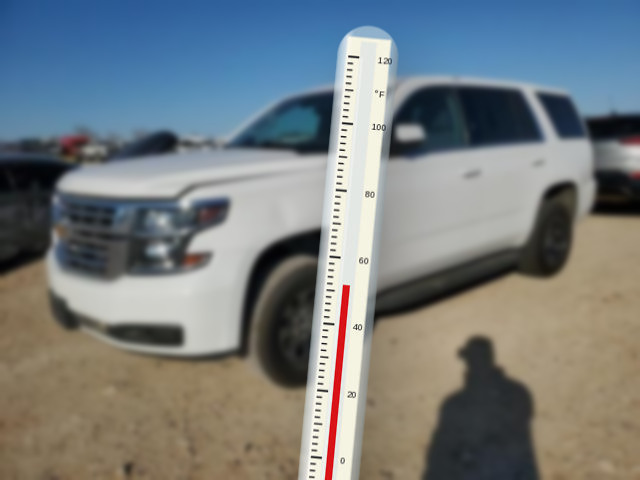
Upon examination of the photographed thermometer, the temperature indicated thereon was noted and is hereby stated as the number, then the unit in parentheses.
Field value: 52 (°F)
